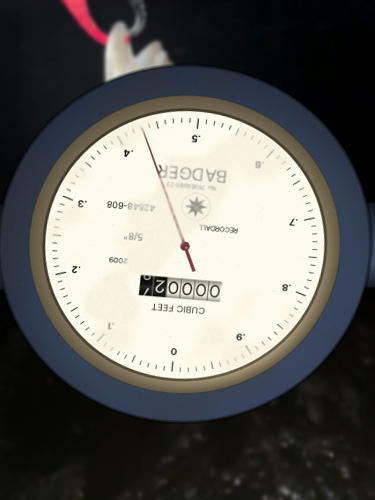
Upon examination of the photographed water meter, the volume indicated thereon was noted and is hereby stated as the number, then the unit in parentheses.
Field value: 27.43 (ft³)
